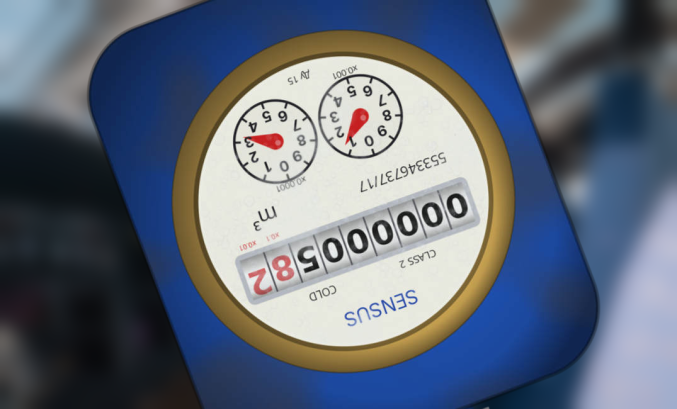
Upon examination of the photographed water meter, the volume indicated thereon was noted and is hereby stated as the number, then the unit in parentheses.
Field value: 5.8213 (m³)
